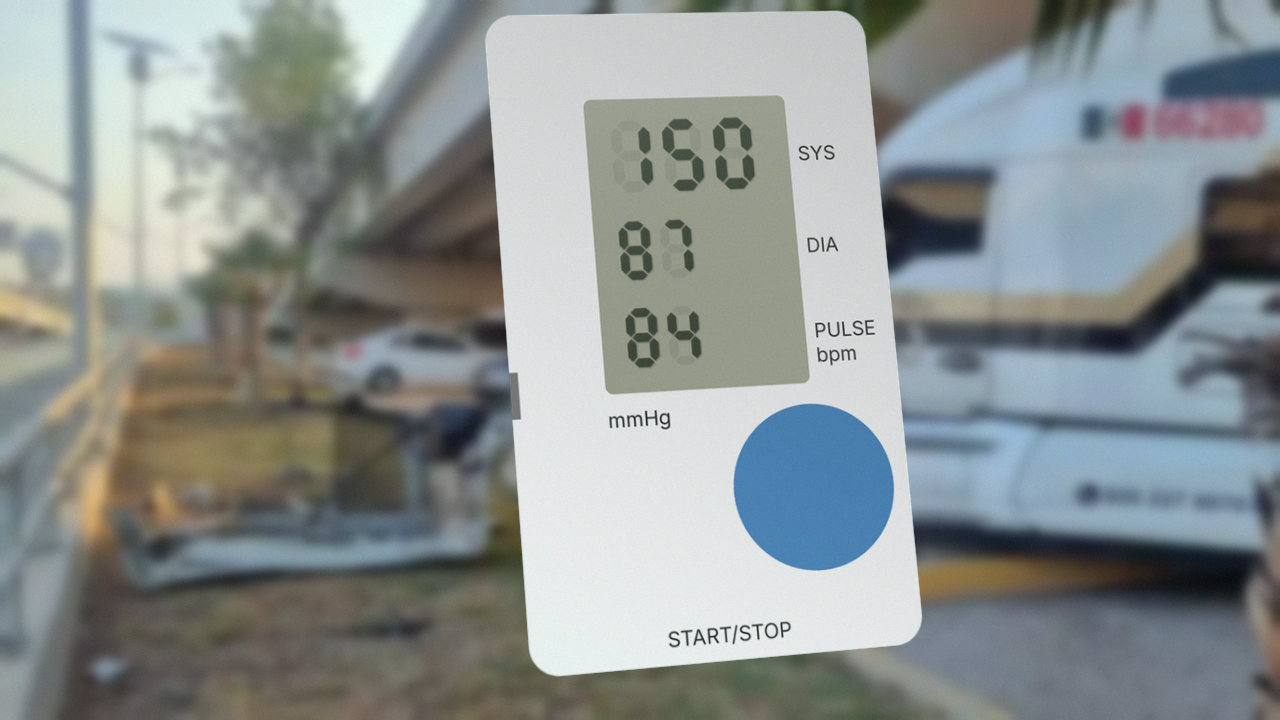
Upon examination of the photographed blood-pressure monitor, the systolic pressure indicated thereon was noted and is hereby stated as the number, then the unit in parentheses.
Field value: 150 (mmHg)
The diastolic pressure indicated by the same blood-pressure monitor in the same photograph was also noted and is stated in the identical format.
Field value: 87 (mmHg)
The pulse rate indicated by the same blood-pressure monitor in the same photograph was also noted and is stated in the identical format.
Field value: 84 (bpm)
